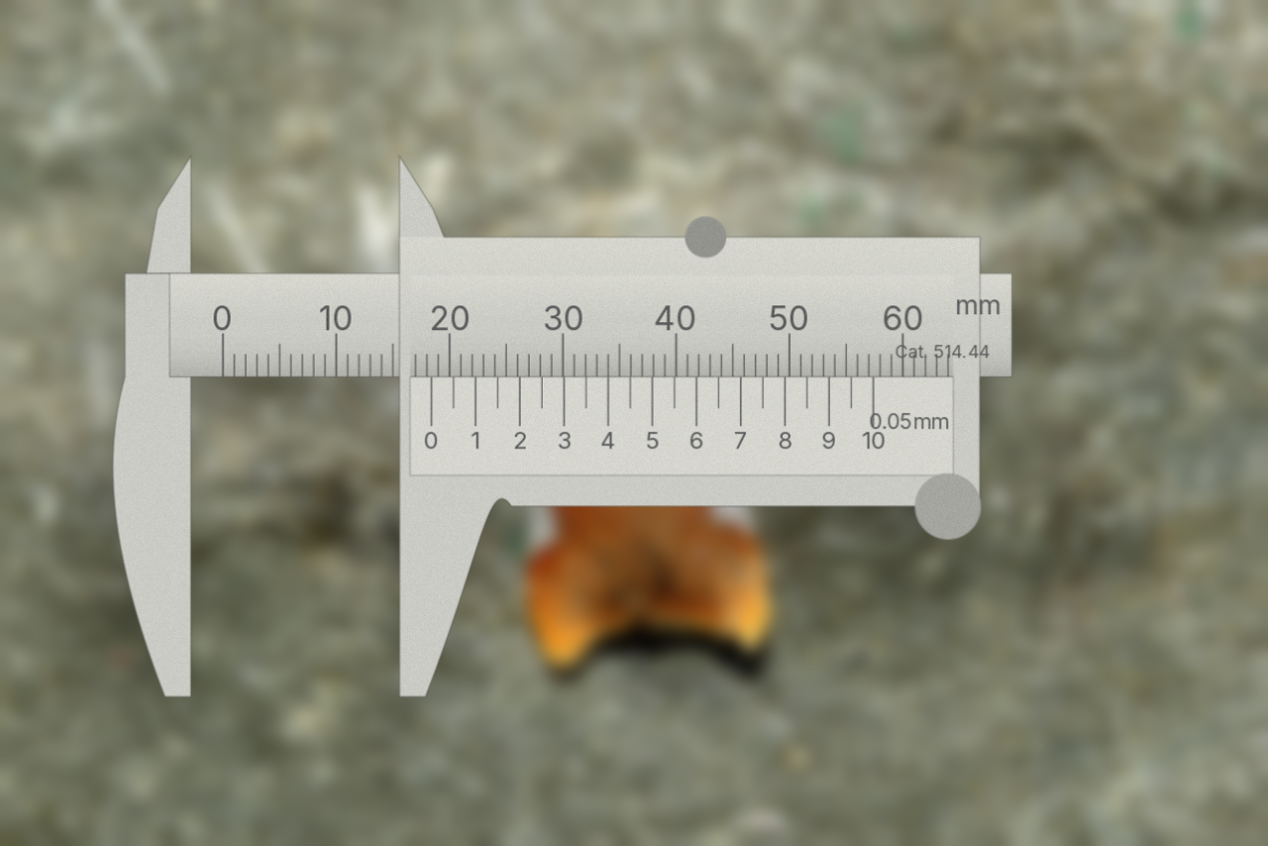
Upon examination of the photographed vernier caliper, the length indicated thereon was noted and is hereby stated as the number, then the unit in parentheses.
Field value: 18.4 (mm)
